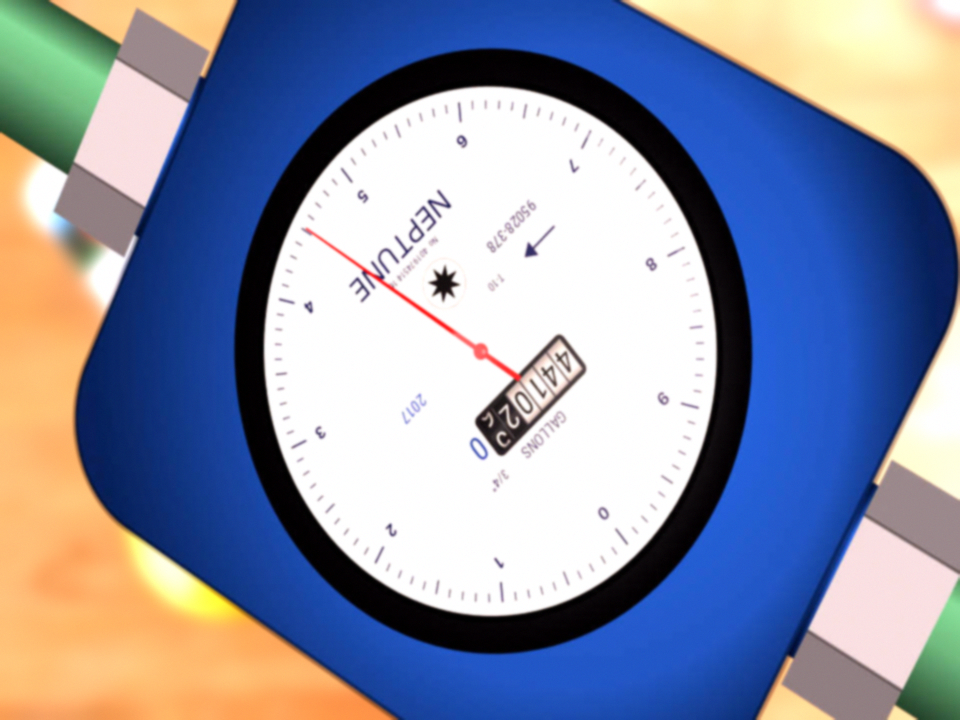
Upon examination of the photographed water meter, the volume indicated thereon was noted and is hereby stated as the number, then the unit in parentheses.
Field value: 4410254.5 (gal)
